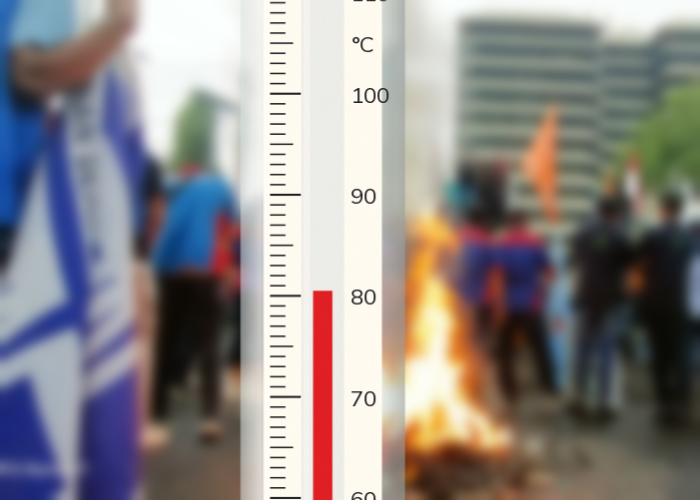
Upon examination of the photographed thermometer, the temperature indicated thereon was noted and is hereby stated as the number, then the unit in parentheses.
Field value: 80.5 (°C)
